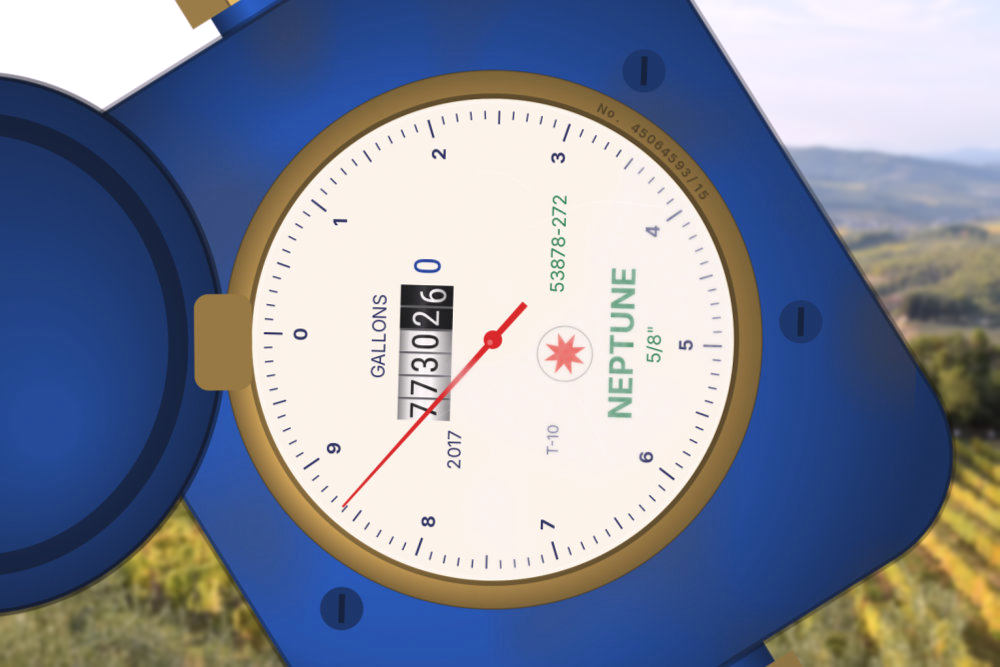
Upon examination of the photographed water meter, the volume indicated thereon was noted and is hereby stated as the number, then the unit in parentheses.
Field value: 7730258.6 (gal)
